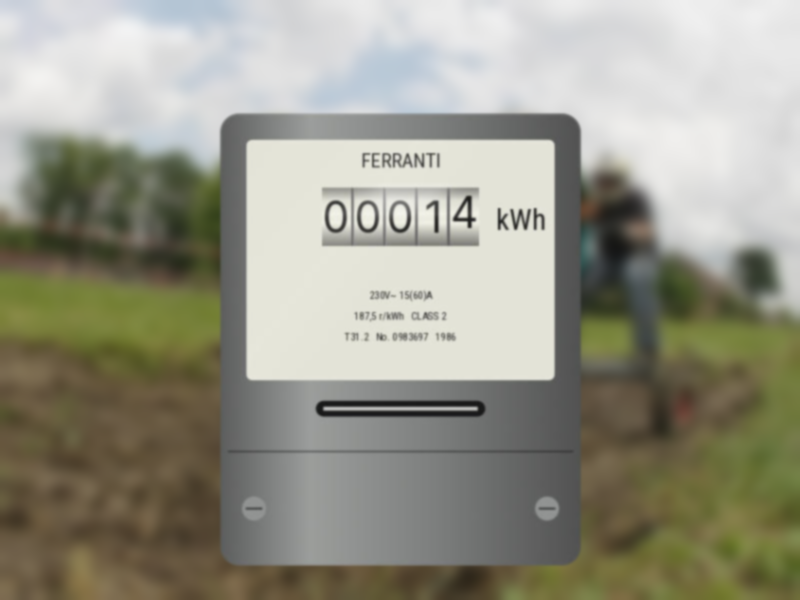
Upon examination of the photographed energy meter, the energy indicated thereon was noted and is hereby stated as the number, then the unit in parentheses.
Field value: 14 (kWh)
